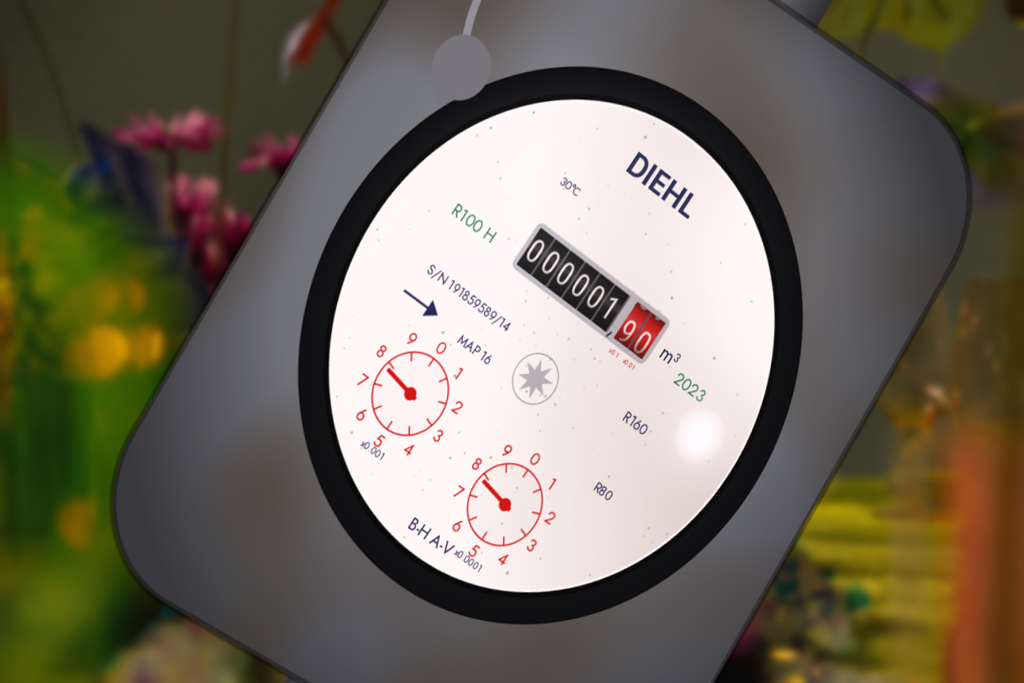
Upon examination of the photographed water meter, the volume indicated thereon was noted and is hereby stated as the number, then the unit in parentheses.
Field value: 1.8977 (m³)
